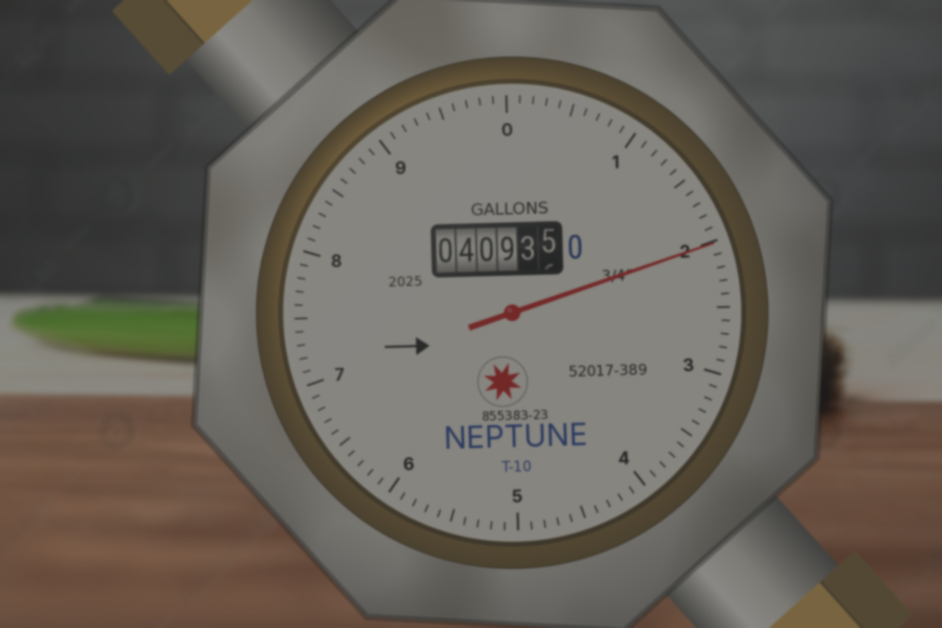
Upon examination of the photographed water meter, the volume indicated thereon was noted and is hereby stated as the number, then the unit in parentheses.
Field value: 409352.0 (gal)
